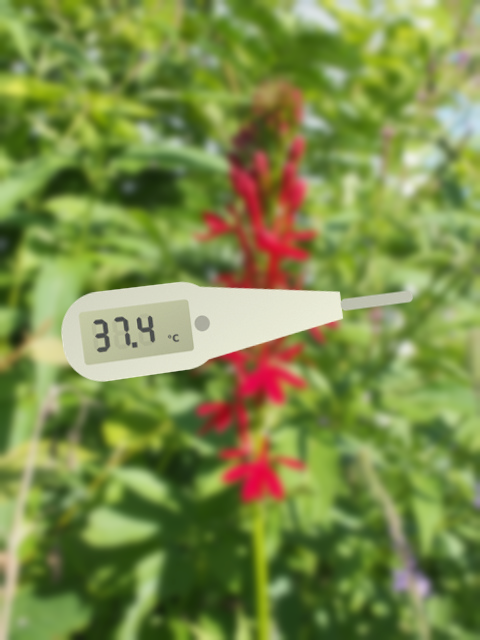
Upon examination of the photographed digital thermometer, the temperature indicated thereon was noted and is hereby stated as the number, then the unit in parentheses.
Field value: 37.4 (°C)
